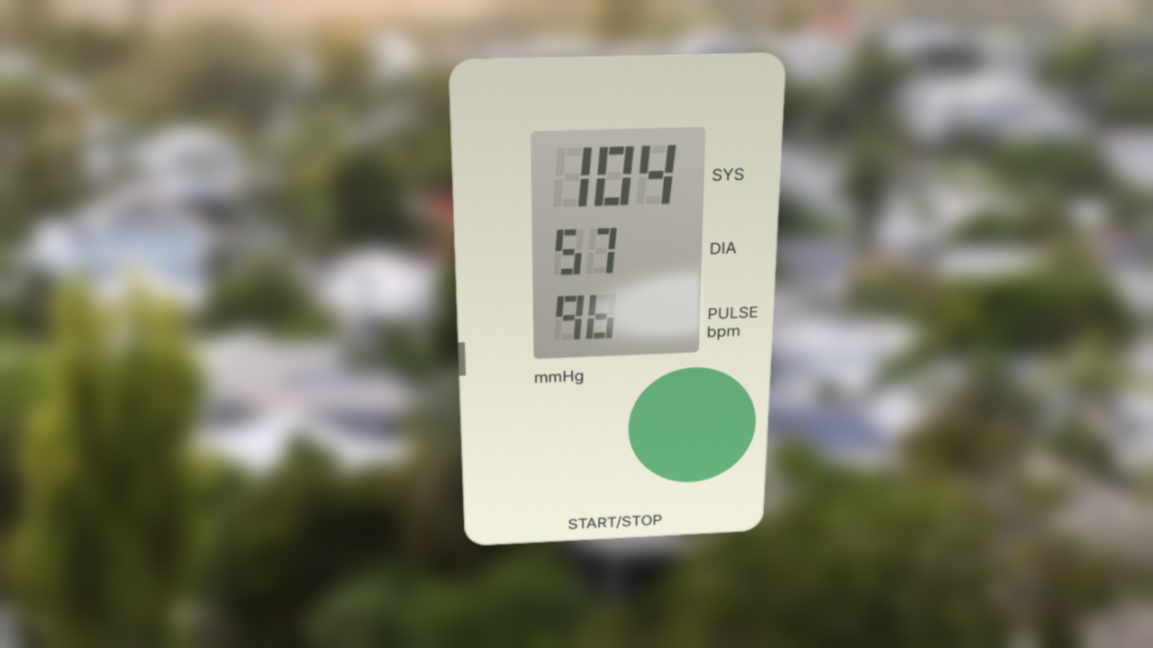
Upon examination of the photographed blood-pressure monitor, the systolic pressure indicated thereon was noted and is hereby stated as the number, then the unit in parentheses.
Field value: 104 (mmHg)
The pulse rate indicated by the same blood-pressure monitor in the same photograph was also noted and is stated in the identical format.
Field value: 96 (bpm)
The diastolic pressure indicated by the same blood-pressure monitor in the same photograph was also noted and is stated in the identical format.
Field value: 57 (mmHg)
